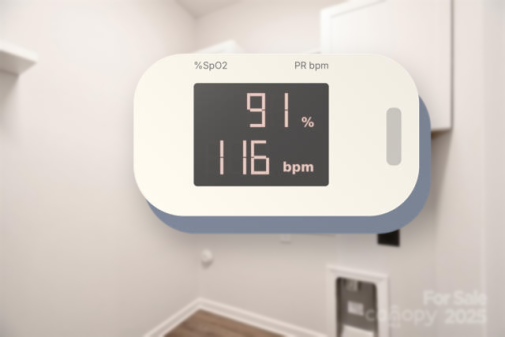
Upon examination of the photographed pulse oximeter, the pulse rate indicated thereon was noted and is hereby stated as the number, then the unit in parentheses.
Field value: 116 (bpm)
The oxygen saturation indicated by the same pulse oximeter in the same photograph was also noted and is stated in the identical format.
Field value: 91 (%)
